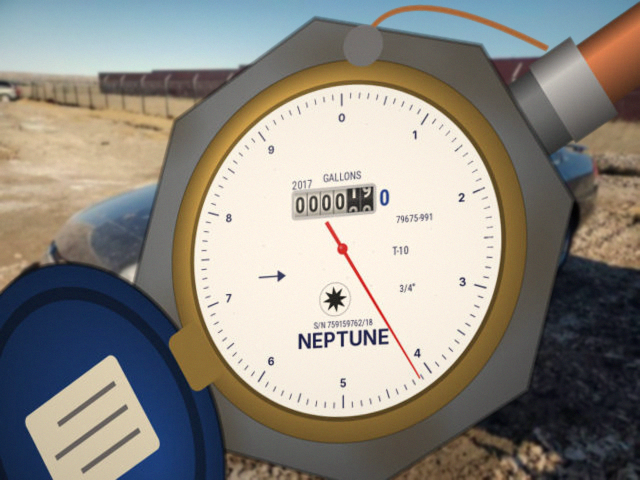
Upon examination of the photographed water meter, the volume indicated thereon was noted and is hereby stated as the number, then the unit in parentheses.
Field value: 194.1 (gal)
